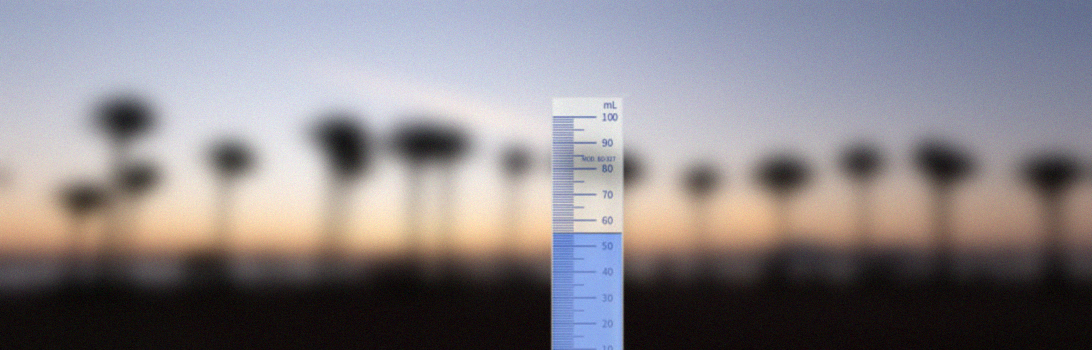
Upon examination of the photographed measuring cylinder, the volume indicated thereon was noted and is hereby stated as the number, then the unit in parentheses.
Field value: 55 (mL)
